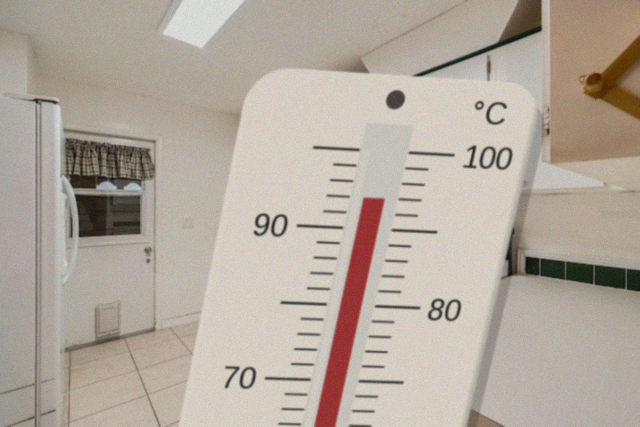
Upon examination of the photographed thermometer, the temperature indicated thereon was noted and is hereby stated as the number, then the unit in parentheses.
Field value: 94 (°C)
